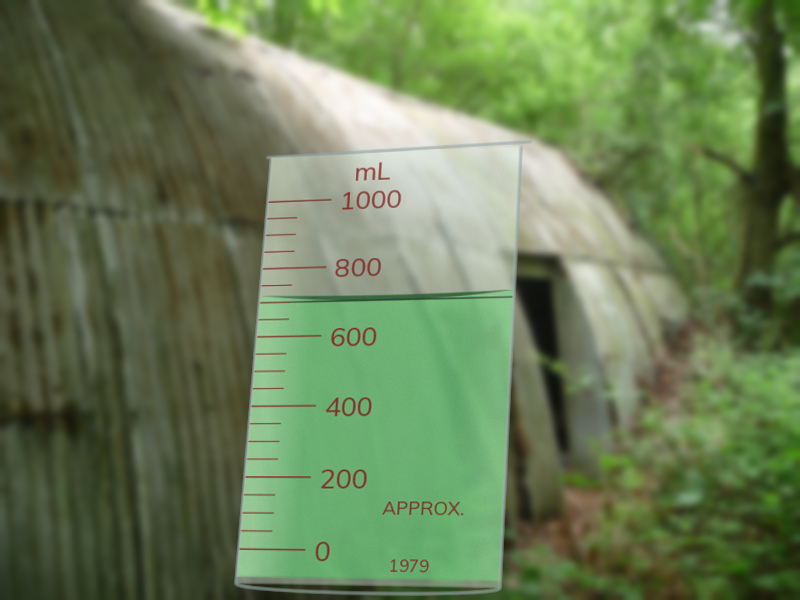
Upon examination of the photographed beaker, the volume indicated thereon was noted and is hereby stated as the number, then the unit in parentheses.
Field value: 700 (mL)
